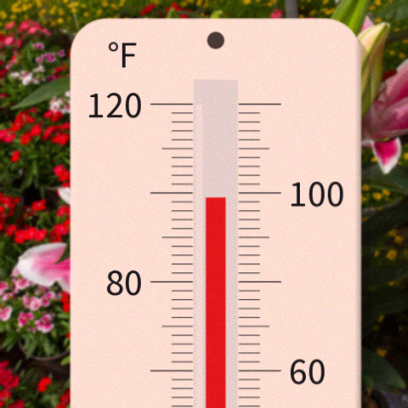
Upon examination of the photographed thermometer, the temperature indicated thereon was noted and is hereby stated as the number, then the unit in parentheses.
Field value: 99 (°F)
